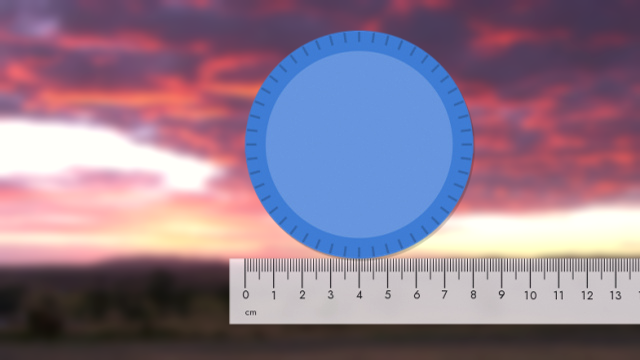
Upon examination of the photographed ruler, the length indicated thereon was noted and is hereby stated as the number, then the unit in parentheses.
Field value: 8 (cm)
